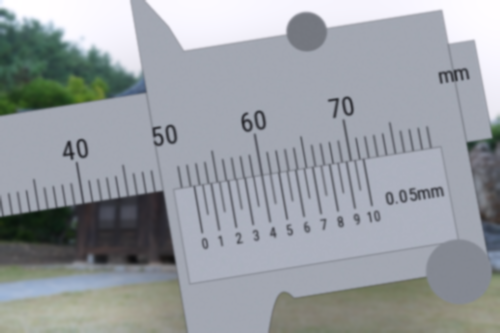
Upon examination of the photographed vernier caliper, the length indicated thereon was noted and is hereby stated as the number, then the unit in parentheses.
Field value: 52.4 (mm)
